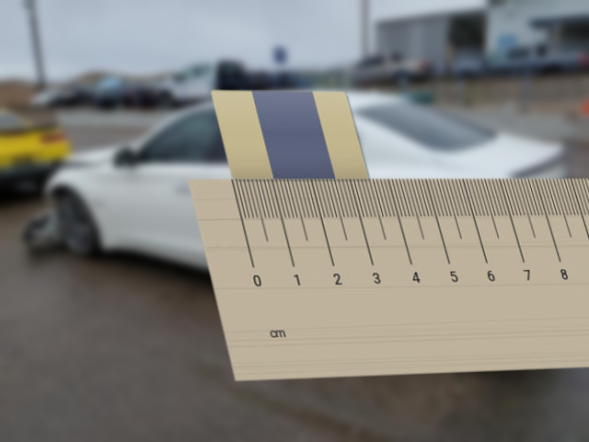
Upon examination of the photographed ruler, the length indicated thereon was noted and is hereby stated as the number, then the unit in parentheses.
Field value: 3.5 (cm)
